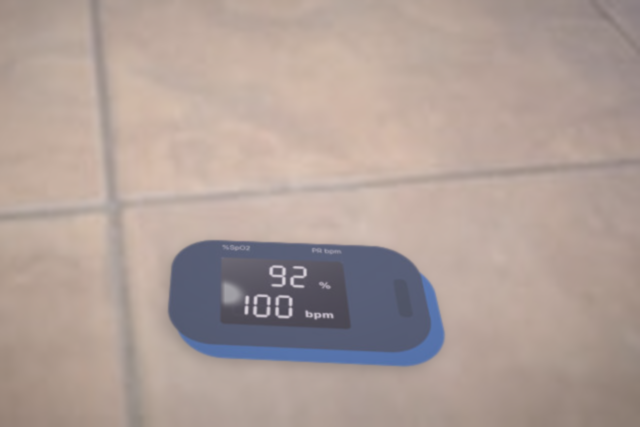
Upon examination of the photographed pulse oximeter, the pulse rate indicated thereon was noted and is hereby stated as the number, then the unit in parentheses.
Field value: 100 (bpm)
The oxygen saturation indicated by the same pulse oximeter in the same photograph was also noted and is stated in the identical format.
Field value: 92 (%)
